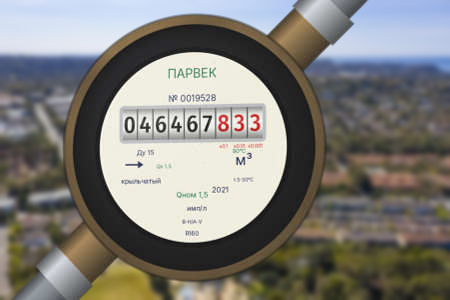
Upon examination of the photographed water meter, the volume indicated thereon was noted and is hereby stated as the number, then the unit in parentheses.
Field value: 46467.833 (m³)
